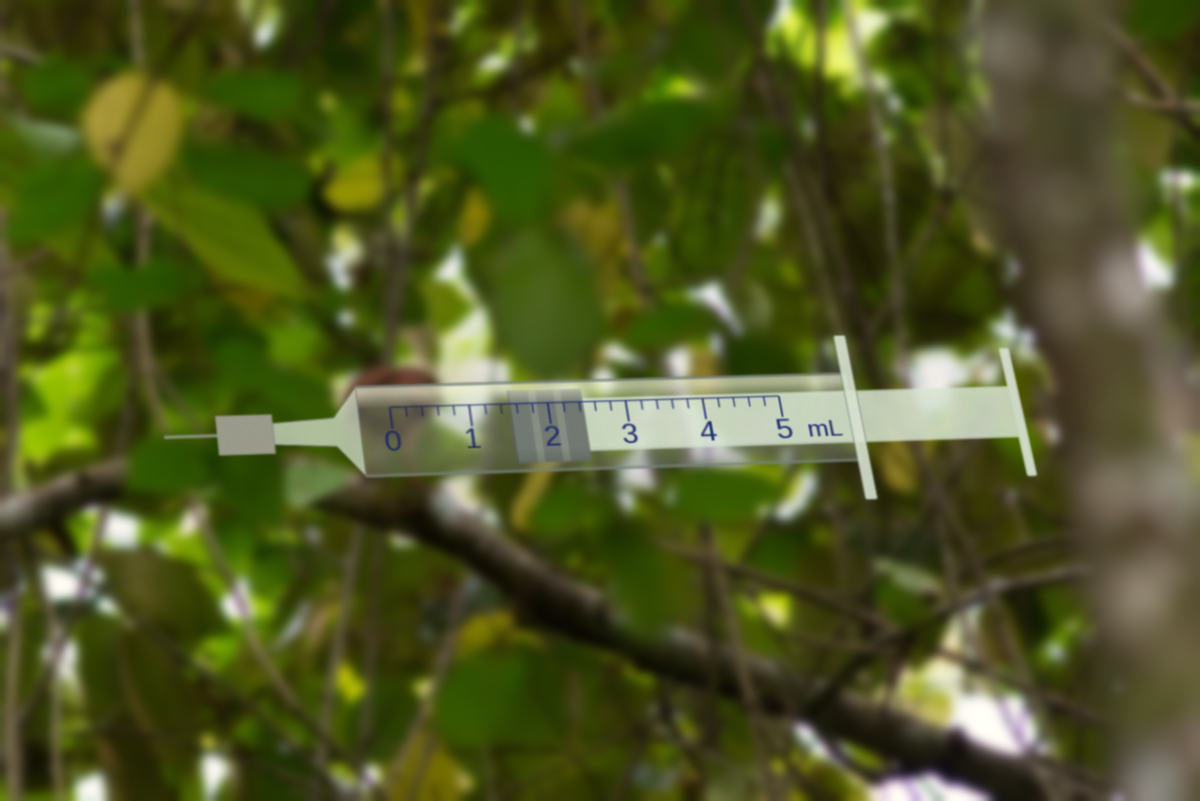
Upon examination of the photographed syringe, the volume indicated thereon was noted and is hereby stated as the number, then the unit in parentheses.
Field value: 1.5 (mL)
